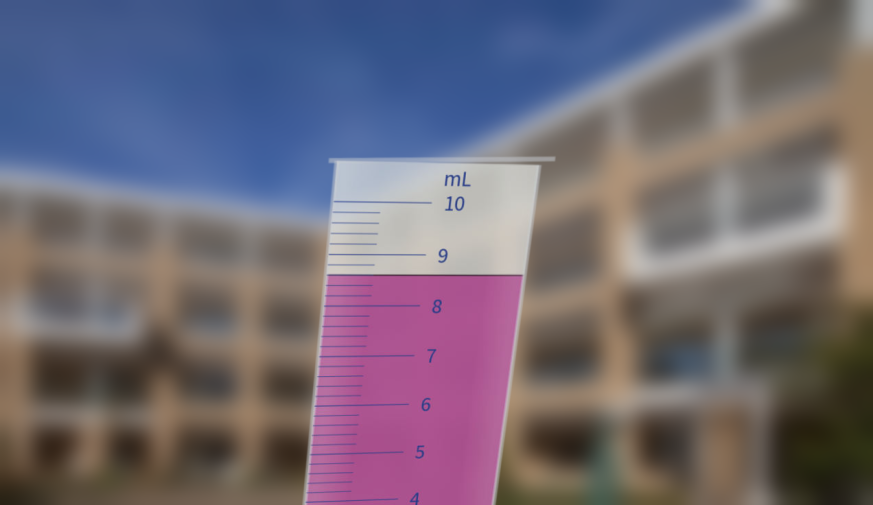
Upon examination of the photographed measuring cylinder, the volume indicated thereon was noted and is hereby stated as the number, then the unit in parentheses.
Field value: 8.6 (mL)
